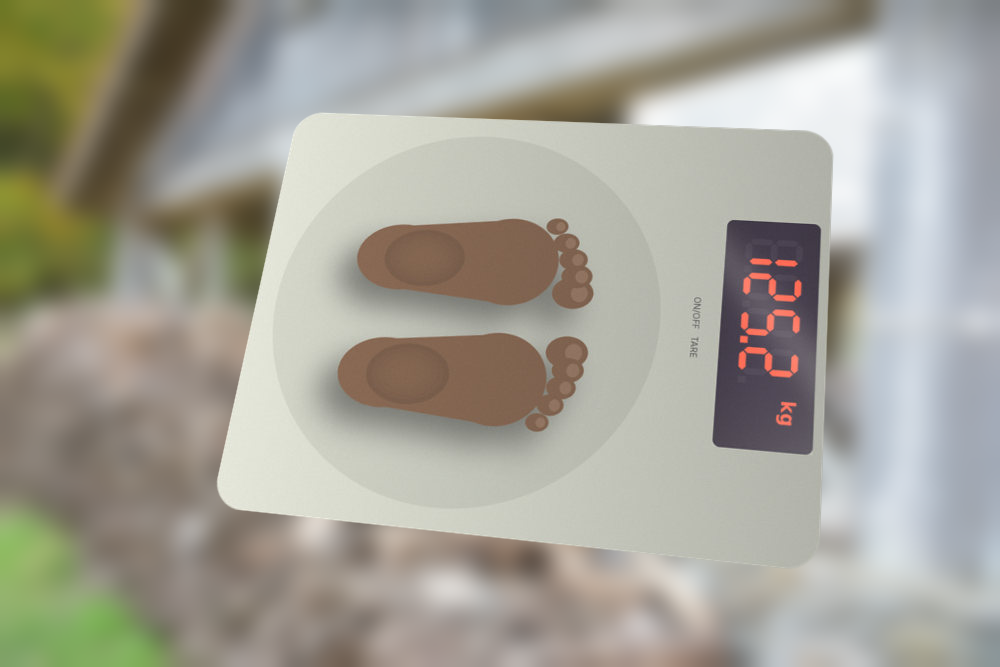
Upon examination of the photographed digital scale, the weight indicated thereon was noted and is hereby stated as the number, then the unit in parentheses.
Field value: 125.2 (kg)
